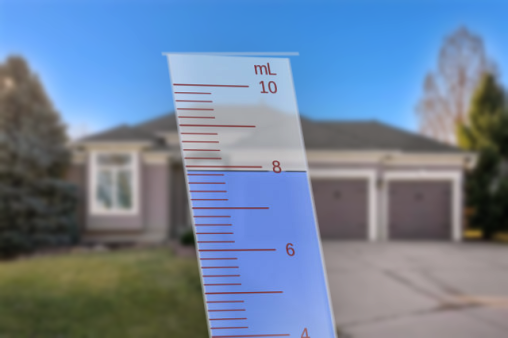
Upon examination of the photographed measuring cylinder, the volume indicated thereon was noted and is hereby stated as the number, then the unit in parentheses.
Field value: 7.9 (mL)
